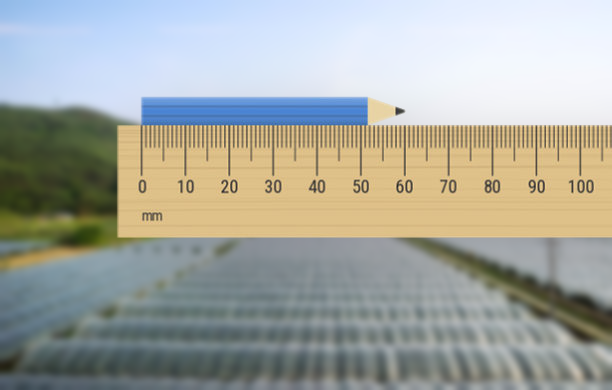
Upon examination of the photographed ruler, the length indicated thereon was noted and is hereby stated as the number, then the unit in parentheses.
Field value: 60 (mm)
